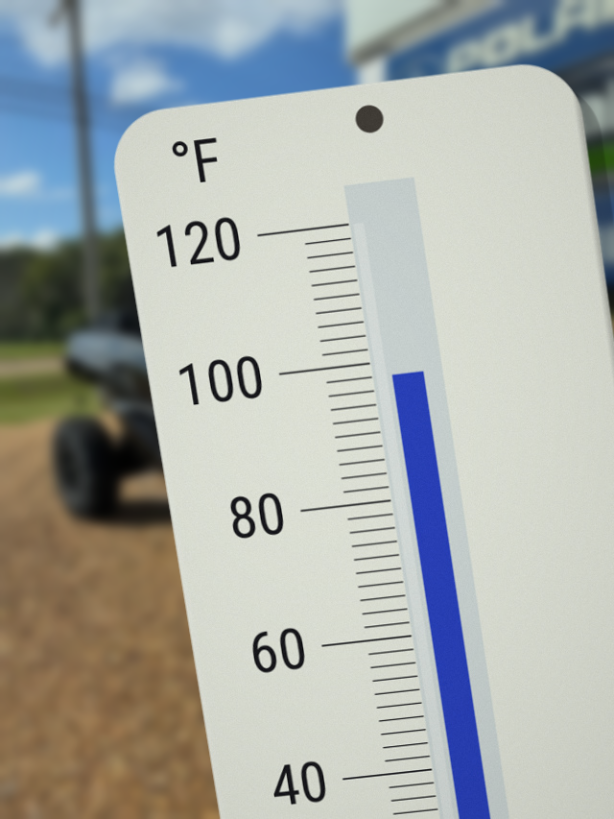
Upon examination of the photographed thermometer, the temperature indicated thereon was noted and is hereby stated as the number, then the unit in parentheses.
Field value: 98 (°F)
